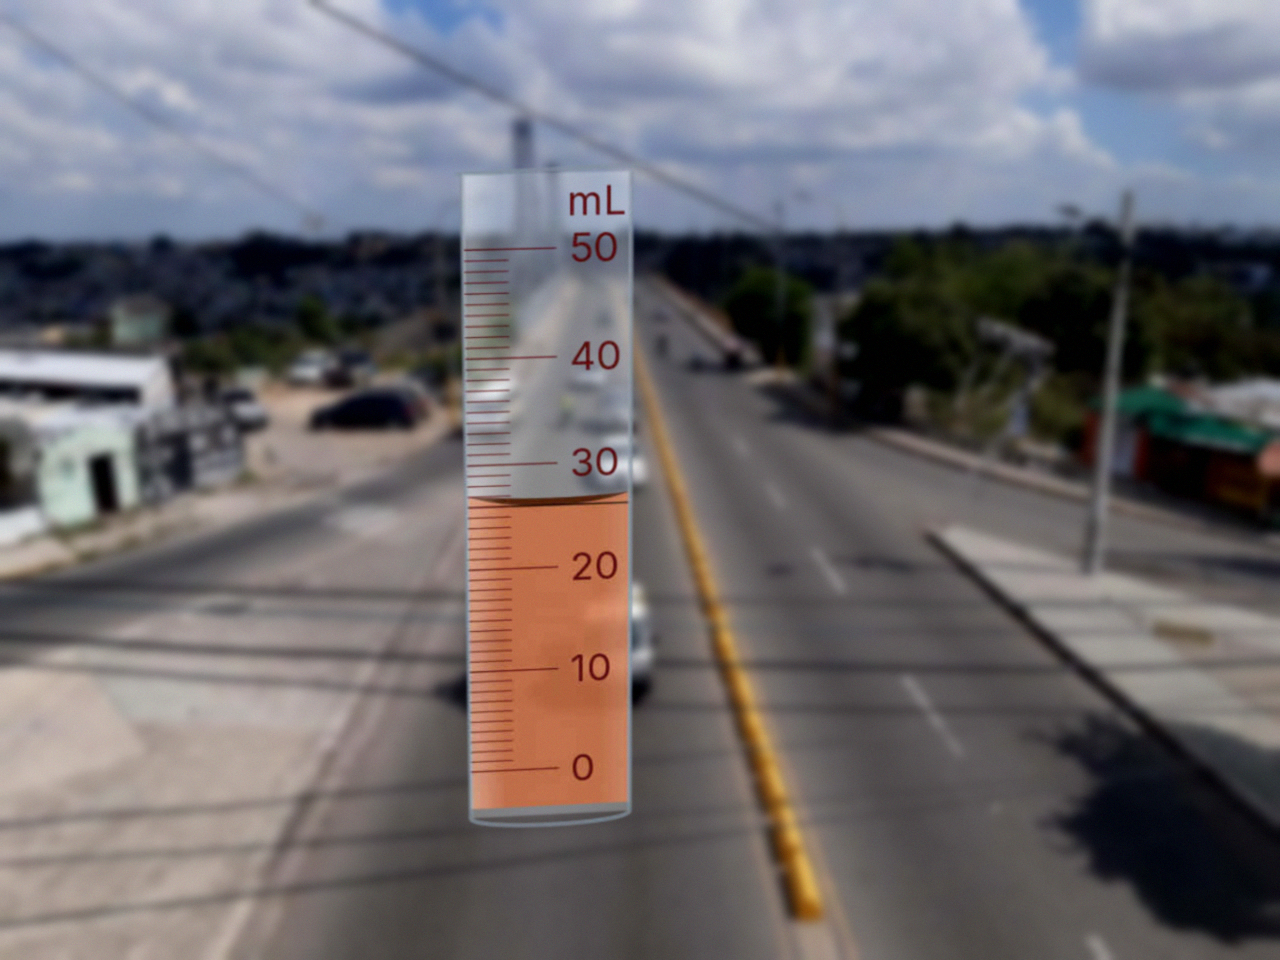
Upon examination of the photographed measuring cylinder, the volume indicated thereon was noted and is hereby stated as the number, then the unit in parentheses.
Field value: 26 (mL)
